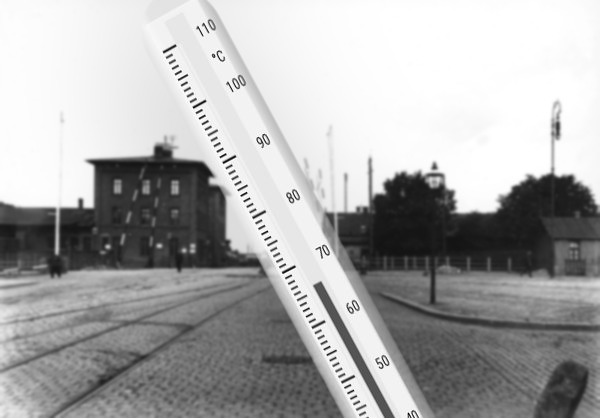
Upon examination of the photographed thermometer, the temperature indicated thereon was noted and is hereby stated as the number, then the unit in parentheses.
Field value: 66 (°C)
